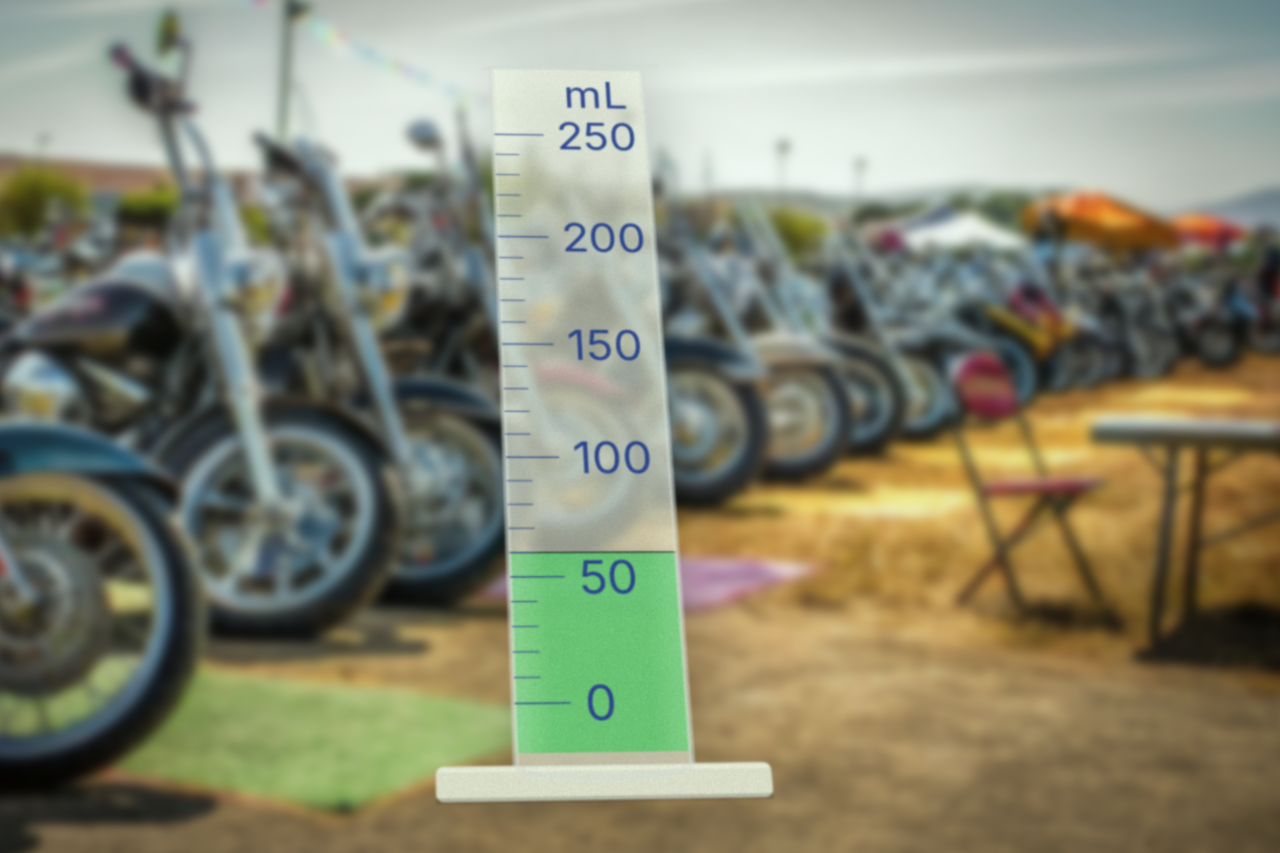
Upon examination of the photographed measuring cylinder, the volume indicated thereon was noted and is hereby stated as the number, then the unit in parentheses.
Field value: 60 (mL)
